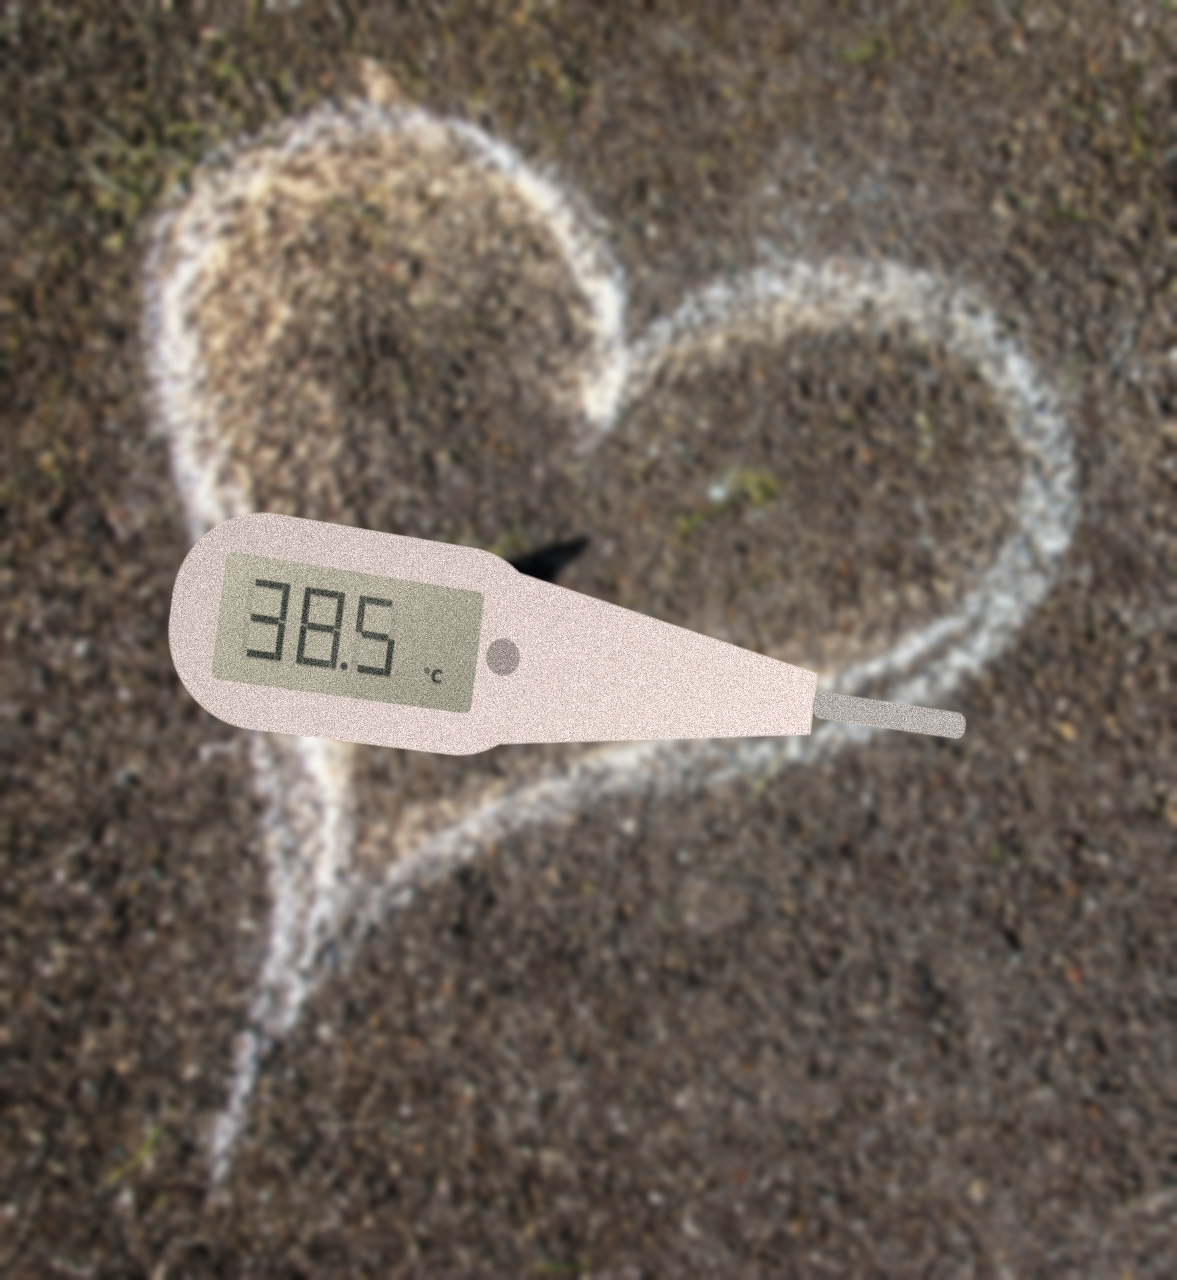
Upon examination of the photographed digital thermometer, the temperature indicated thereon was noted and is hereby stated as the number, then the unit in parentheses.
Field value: 38.5 (°C)
